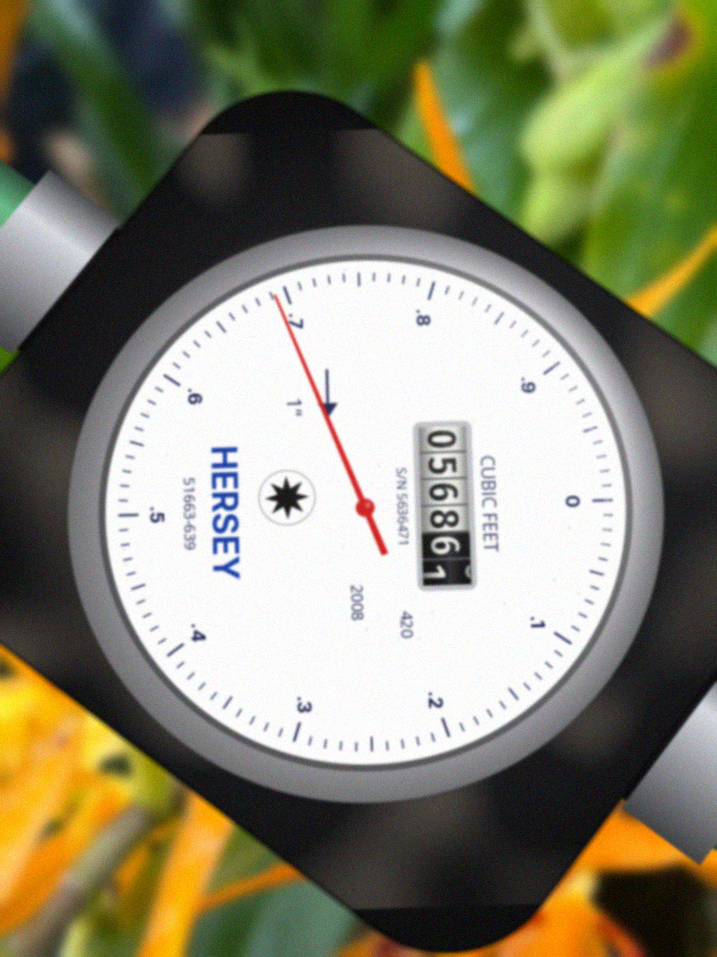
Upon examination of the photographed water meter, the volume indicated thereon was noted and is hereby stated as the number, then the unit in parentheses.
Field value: 56860.69 (ft³)
